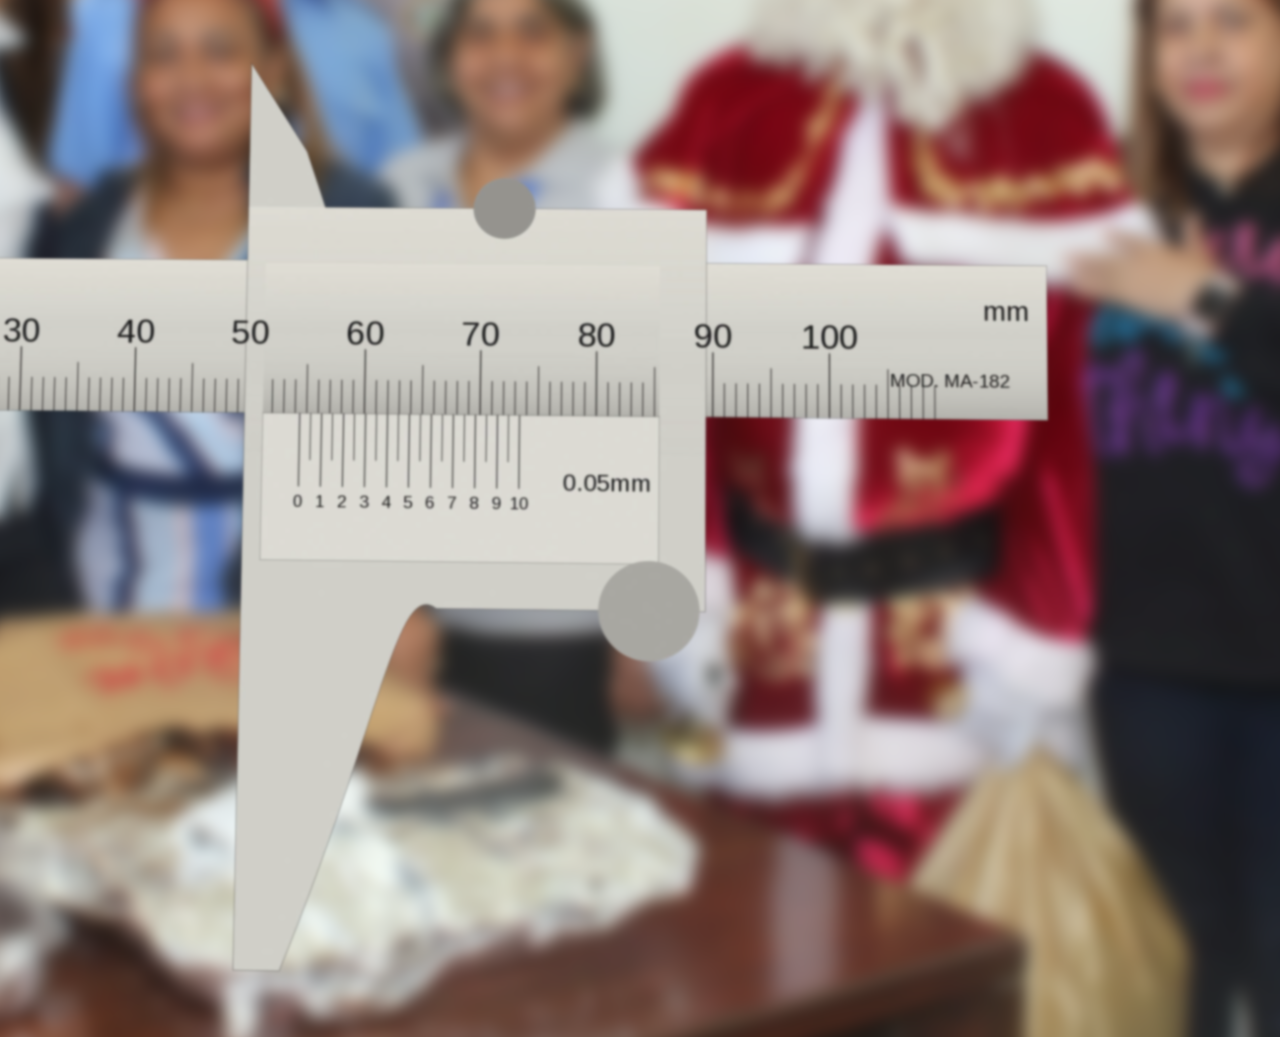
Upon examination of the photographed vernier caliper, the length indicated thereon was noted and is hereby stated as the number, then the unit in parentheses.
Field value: 54.4 (mm)
